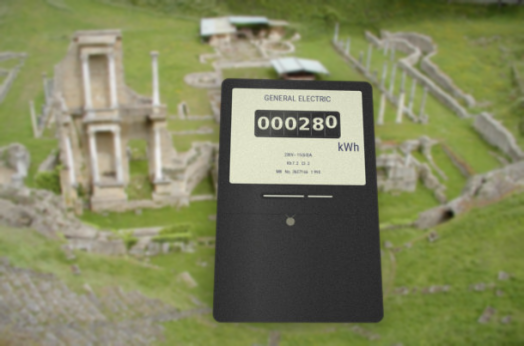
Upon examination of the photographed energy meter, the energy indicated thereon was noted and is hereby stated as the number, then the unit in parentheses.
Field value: 280 (kWh)
